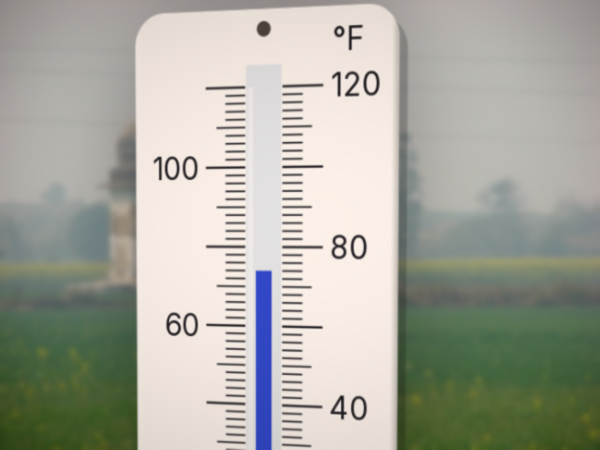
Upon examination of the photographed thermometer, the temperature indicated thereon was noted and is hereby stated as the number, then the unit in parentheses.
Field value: 74 (°F)
